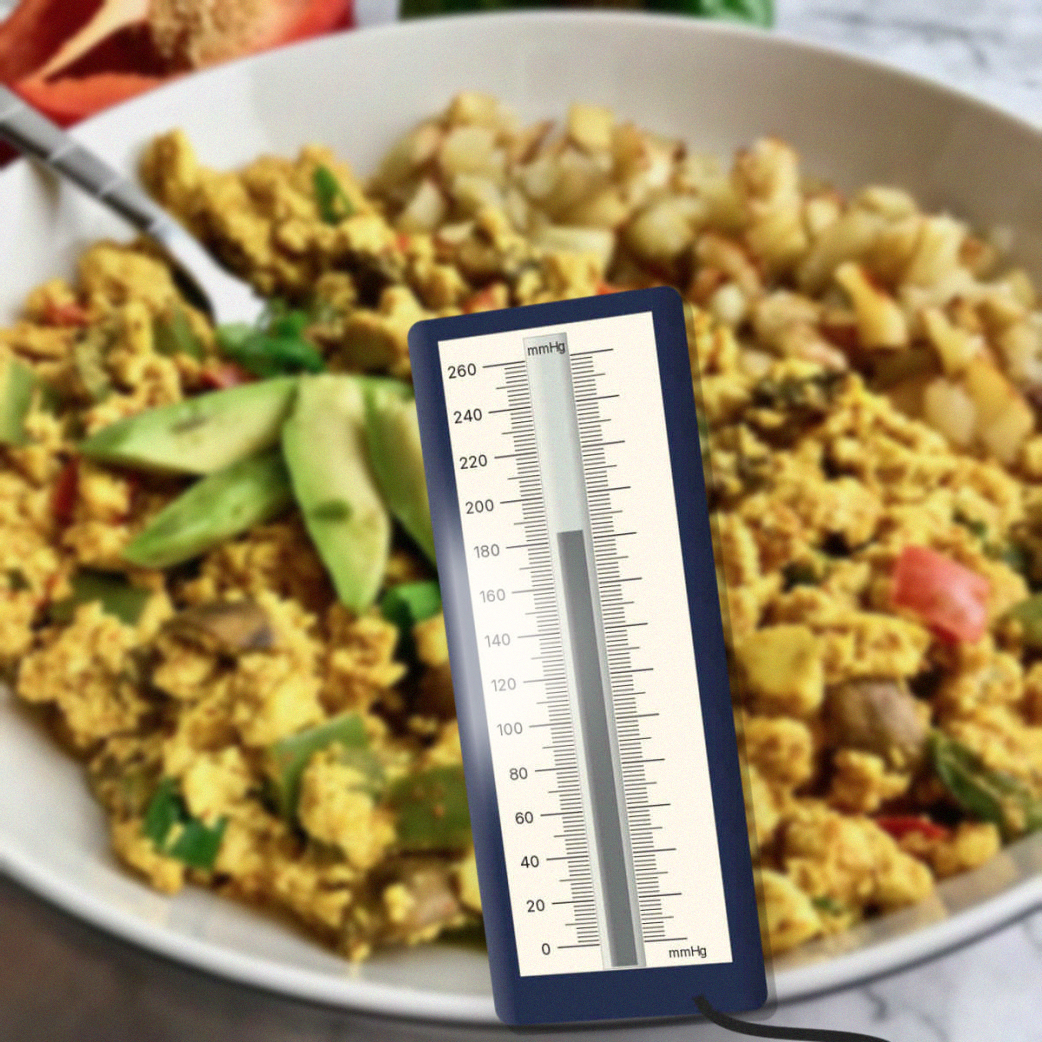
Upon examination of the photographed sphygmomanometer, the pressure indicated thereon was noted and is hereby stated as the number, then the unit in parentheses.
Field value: 184 (mmHg)
